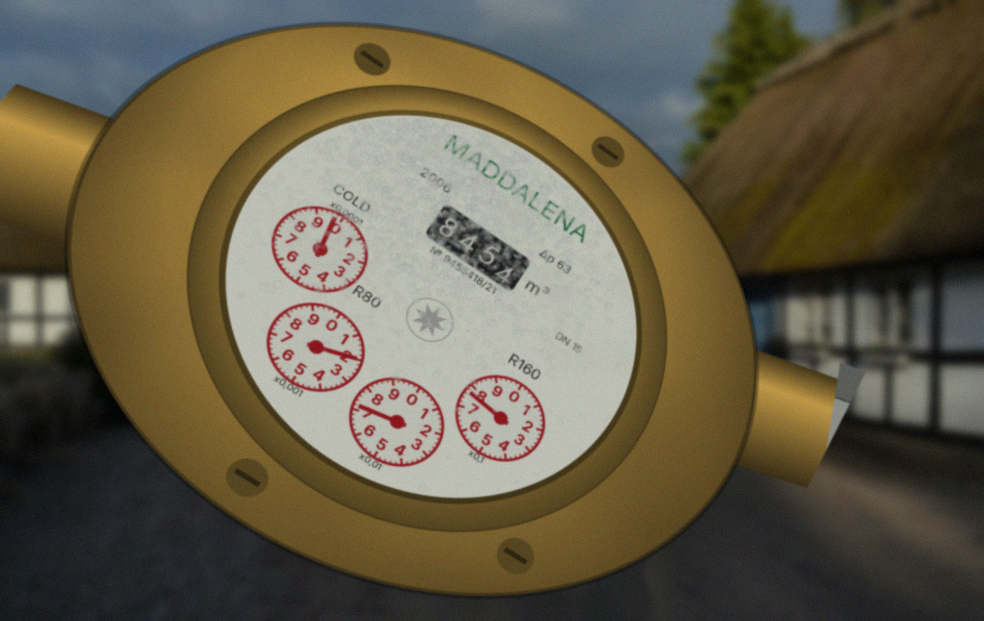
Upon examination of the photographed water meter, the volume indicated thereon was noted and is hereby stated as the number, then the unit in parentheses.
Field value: 8453.7719 (m³)
